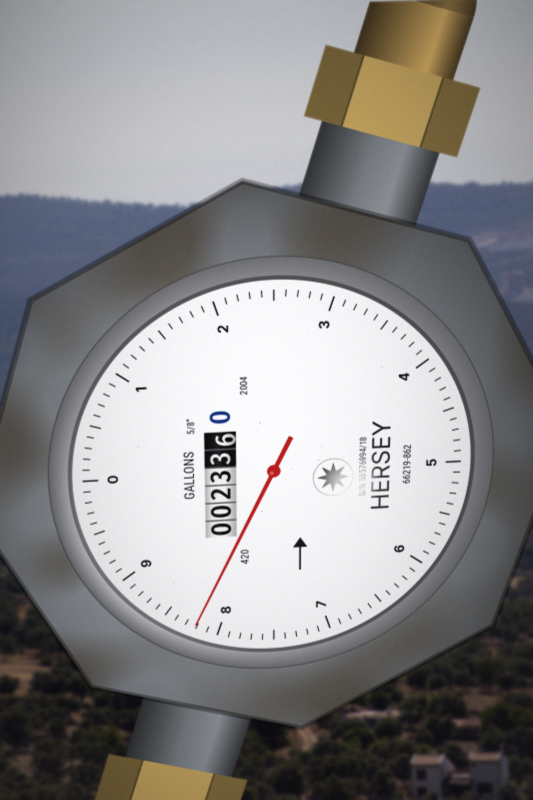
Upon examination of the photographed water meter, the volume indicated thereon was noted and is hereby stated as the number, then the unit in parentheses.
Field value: 23358.2 (gal)
